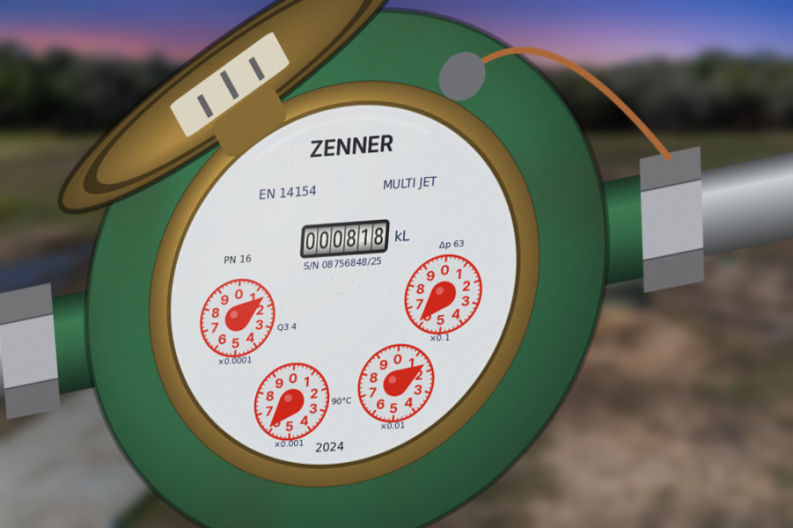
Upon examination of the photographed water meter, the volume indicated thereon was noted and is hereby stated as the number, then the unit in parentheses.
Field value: 818.6161 (kL)
